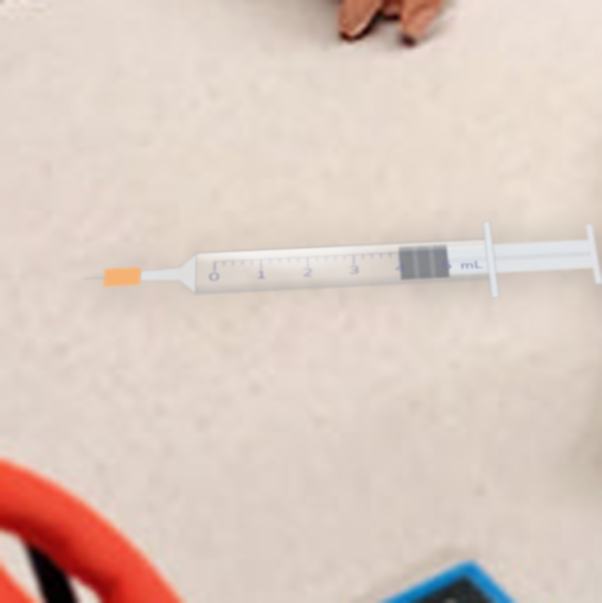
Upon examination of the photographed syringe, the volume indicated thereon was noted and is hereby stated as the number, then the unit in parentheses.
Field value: 4 (mL)
